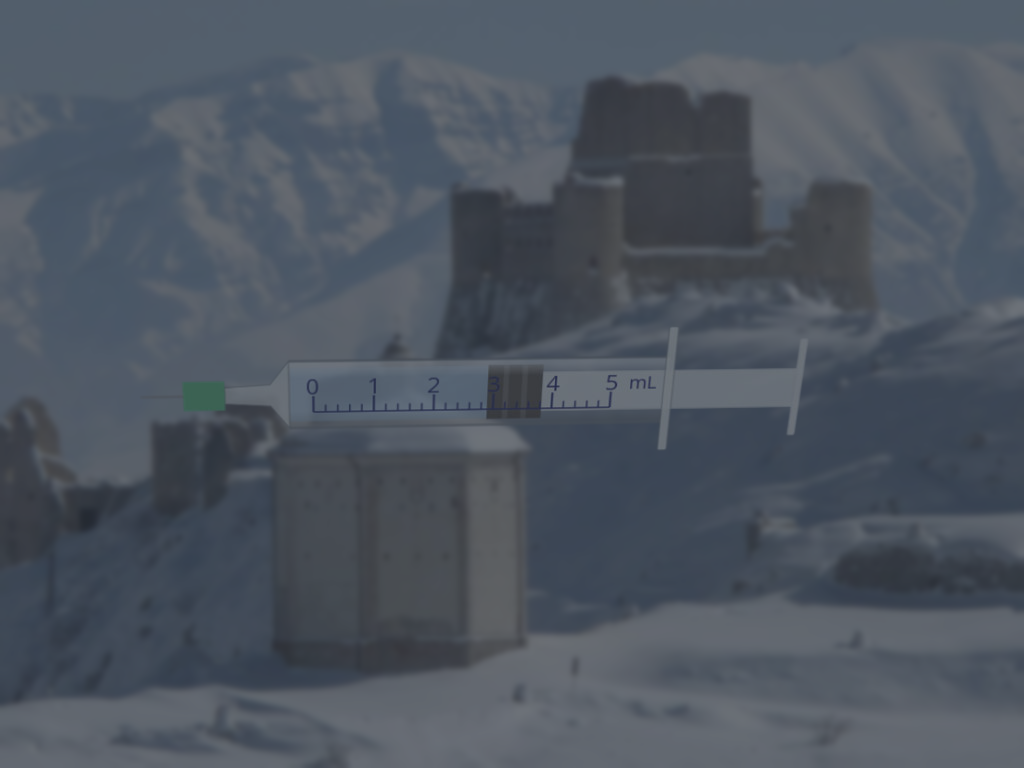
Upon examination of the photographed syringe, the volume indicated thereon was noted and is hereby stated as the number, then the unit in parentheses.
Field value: 2.9 (mL)
